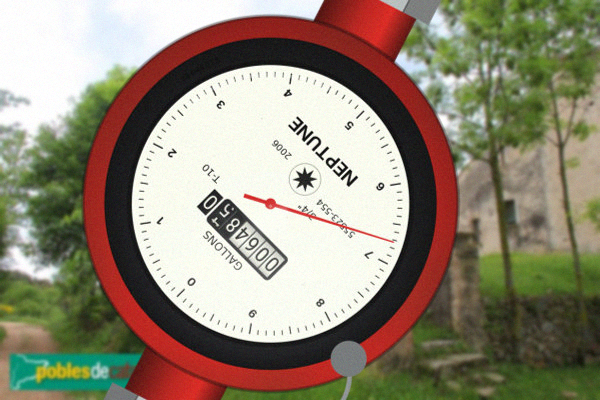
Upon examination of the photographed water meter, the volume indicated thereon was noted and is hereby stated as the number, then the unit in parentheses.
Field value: 64846.7 (gal)
